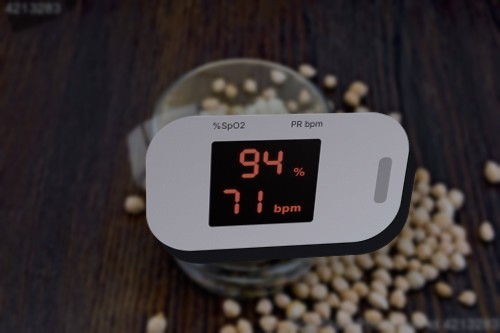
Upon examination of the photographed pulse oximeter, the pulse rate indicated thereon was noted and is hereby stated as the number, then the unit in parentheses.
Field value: 71 (bpm)
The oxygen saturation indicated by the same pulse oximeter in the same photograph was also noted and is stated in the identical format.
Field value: 94 (%)
